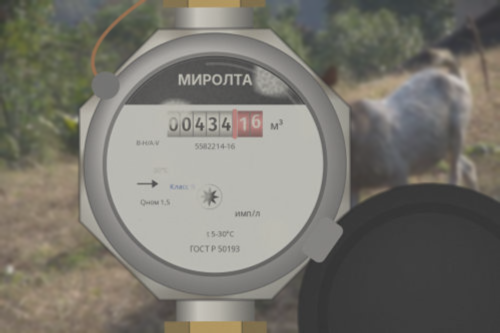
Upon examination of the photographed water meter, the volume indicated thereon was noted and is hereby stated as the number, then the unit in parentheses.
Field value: 434.16 (m³)
